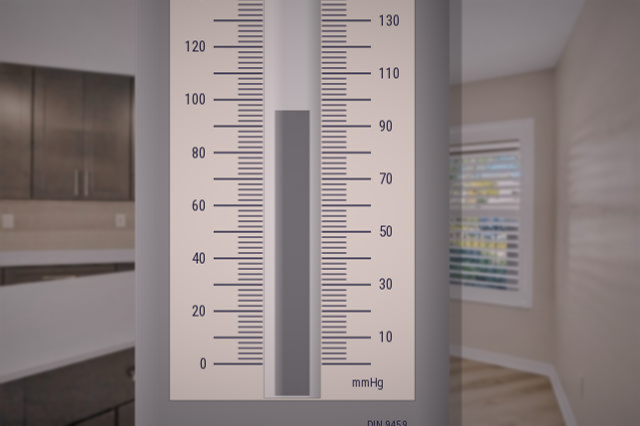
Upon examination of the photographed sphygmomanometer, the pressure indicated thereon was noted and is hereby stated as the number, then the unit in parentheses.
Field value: 96 (mmHg)
